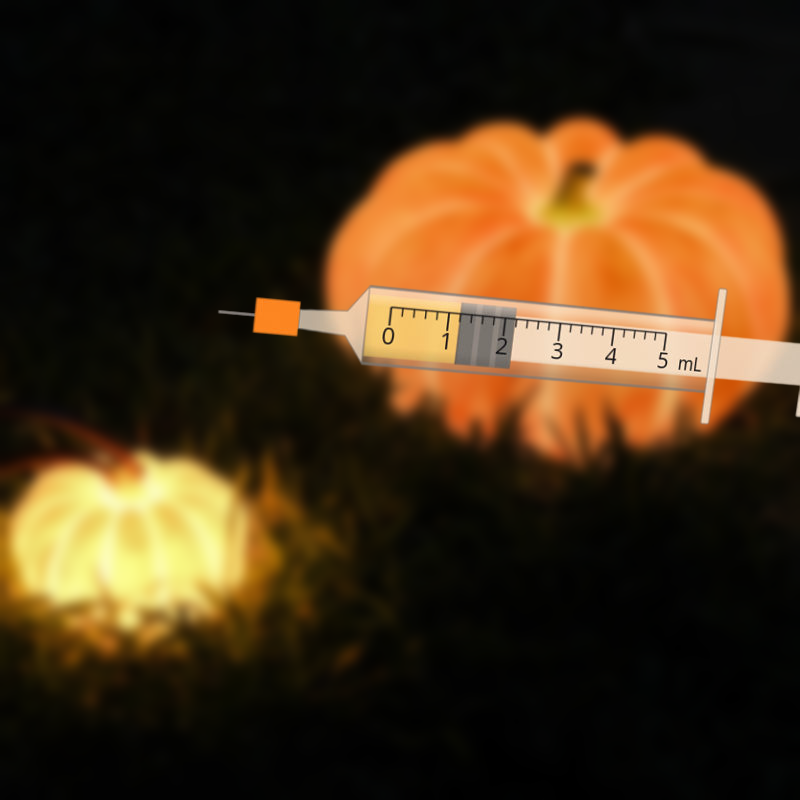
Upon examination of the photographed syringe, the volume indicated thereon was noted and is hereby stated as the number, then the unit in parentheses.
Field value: 1.2 (mL)
